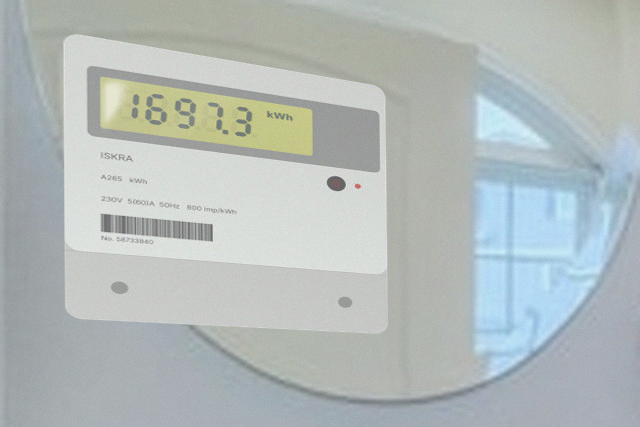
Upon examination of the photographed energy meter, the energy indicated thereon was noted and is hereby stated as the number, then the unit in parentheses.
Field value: 1697.3 (kWh)
